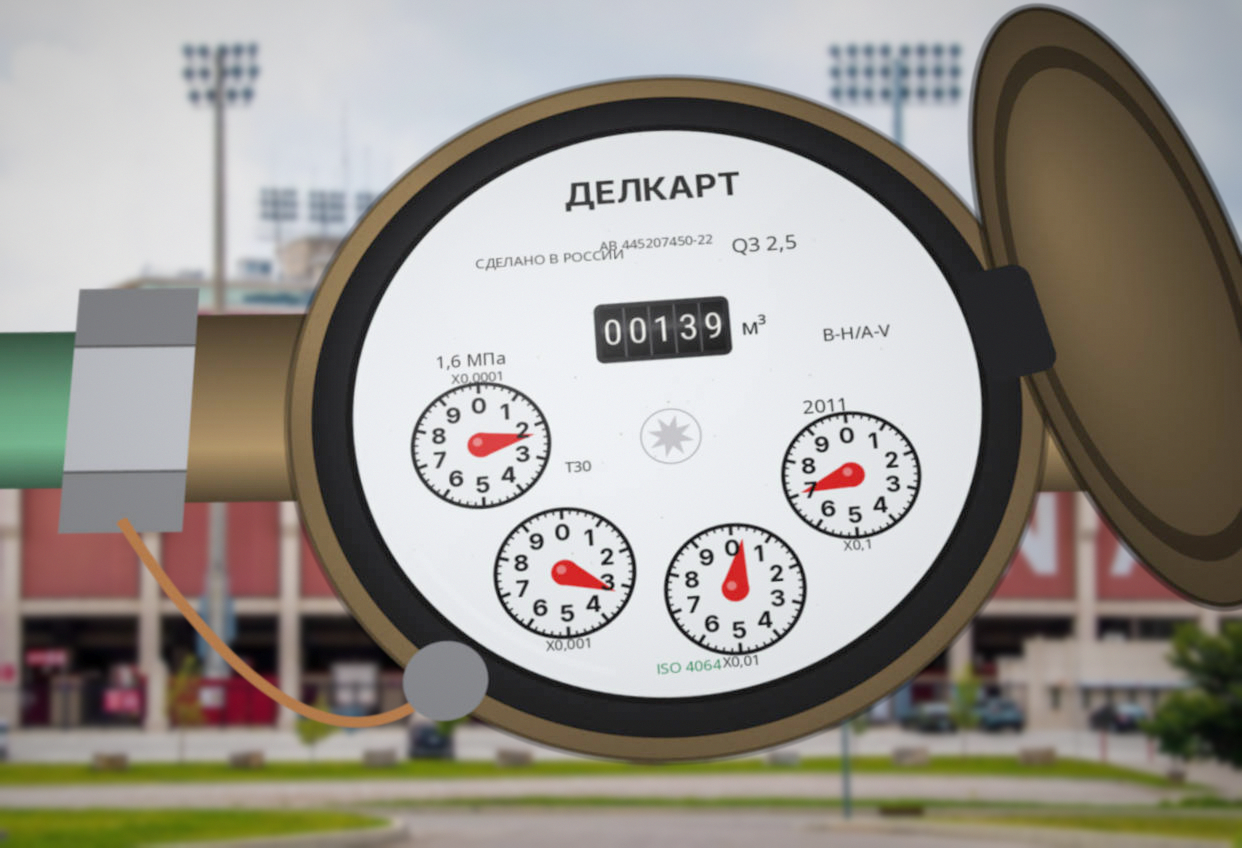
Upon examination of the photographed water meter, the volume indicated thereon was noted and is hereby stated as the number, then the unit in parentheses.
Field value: 139.7032 (m³)
